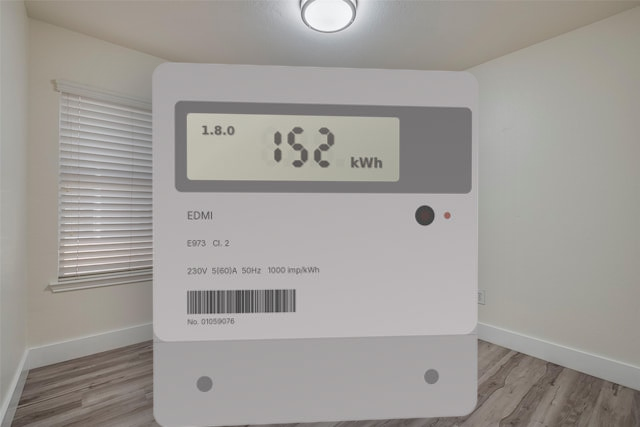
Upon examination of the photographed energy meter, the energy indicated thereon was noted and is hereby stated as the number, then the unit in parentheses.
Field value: 152 (kWh)
